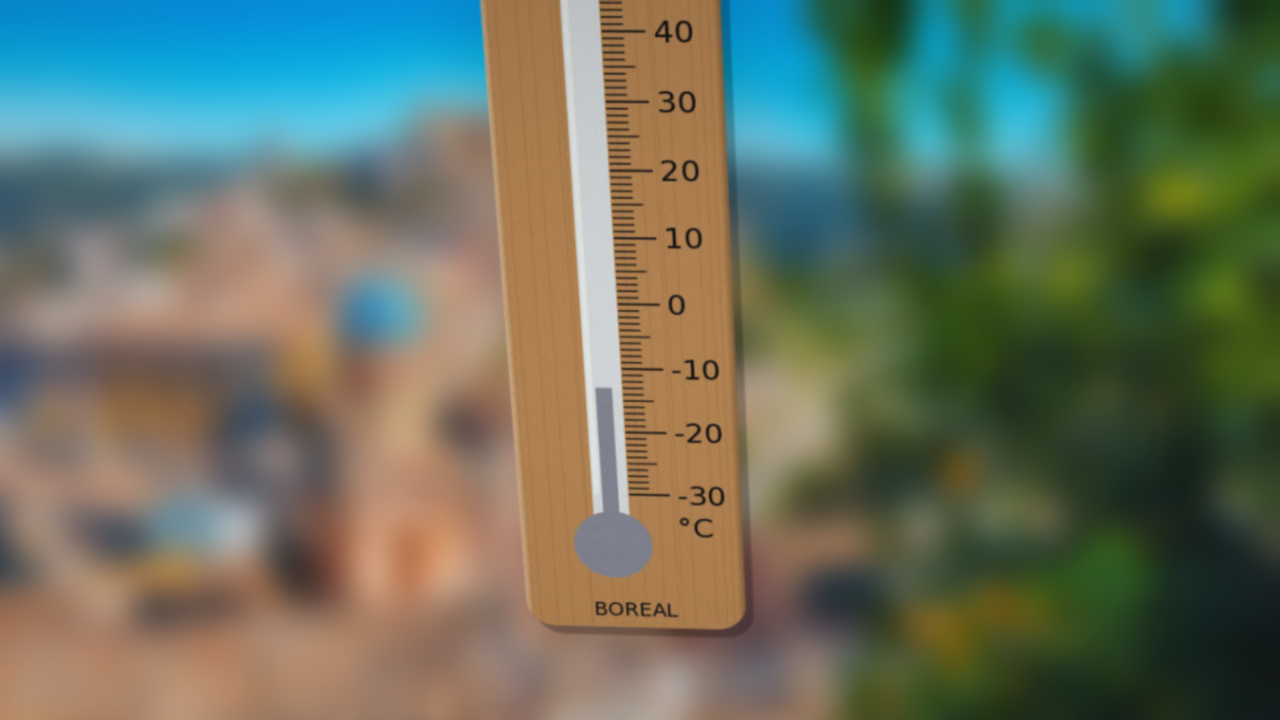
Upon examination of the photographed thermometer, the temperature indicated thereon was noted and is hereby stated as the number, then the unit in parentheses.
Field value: -13 (°C)
